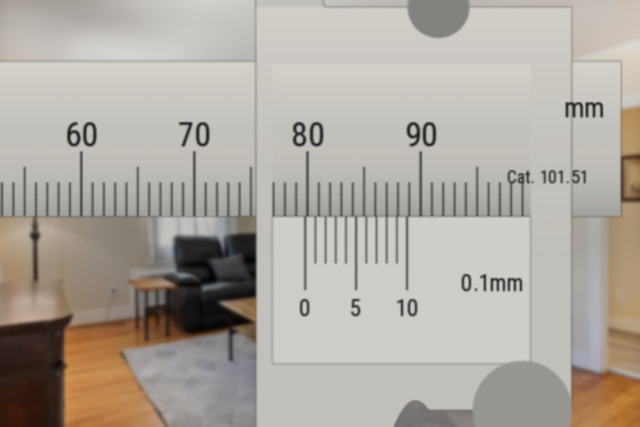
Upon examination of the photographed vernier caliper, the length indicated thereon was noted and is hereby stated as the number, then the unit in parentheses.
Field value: 79.8 (mm)
